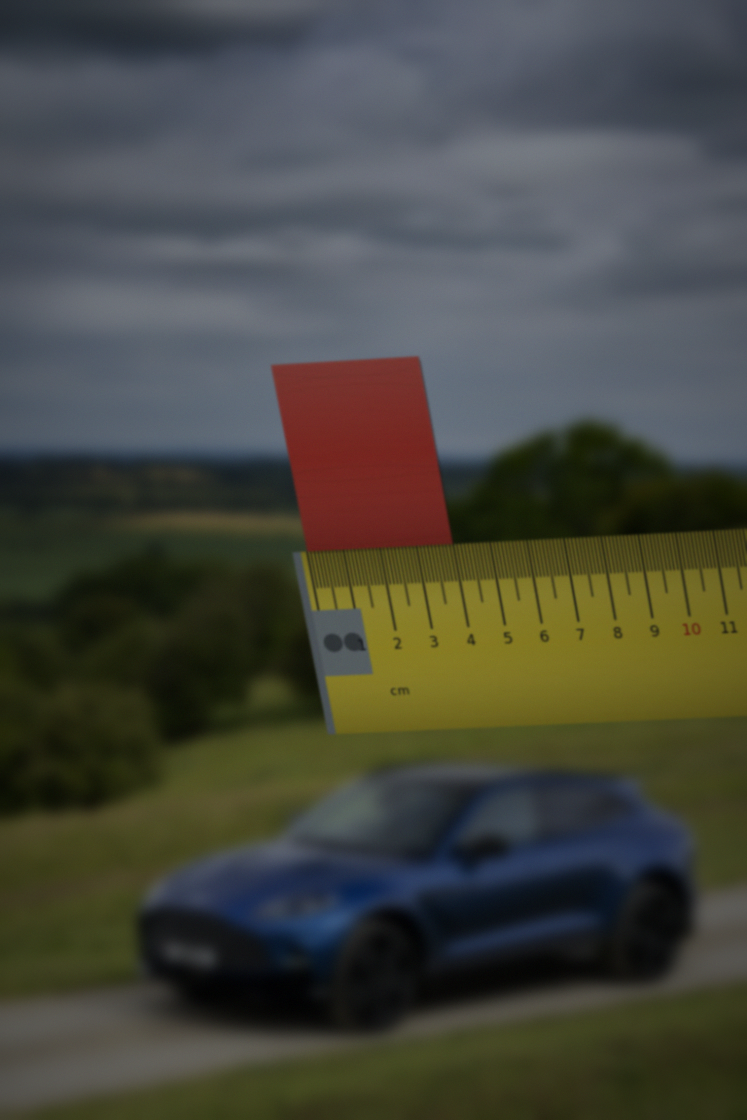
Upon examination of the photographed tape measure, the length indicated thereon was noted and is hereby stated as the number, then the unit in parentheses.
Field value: 4 (cm)
